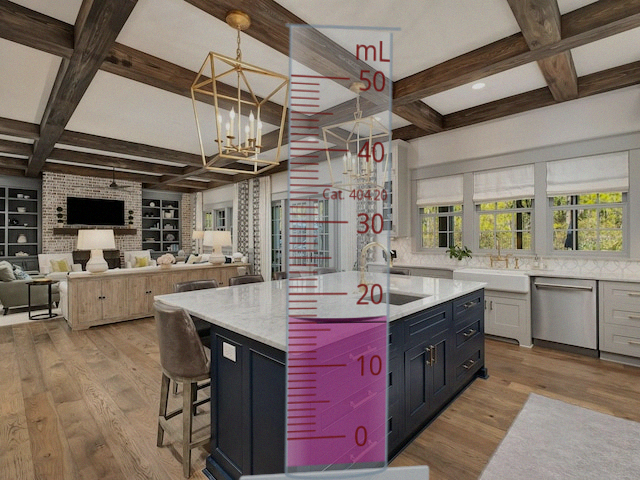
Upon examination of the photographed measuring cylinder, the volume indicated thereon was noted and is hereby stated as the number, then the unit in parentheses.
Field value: 16 (mL)
